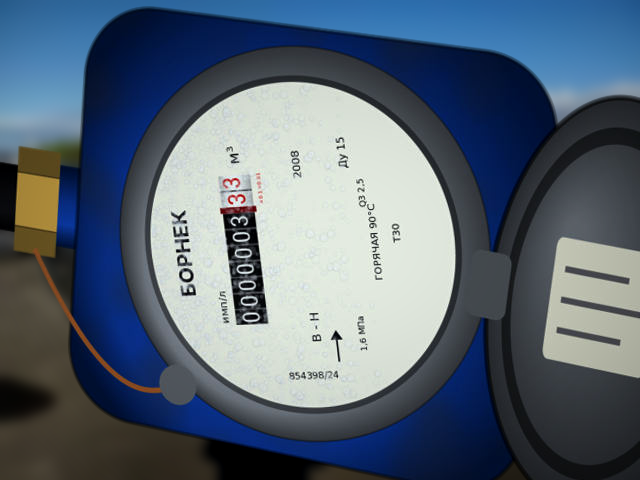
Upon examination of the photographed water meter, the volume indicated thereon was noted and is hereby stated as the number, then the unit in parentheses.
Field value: 3.33 (m³)
